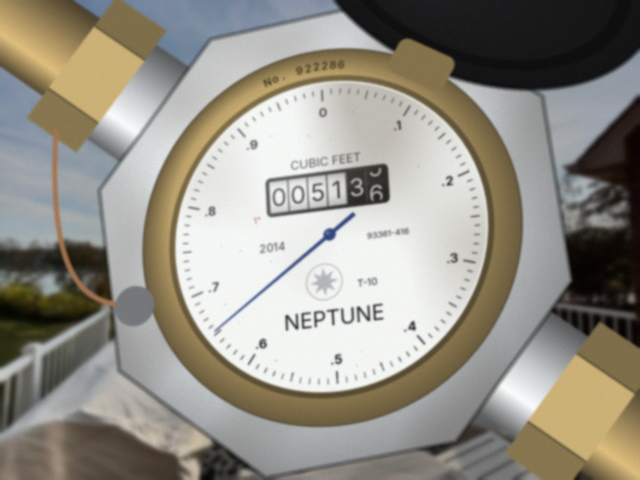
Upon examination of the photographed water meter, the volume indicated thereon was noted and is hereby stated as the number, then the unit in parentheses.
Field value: 5135.65 (ft³)
